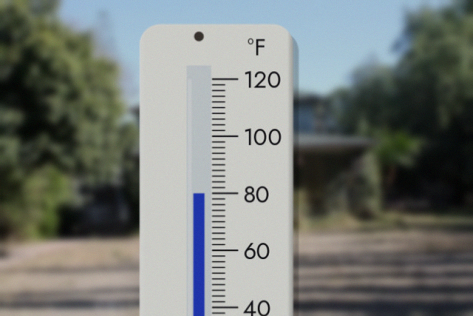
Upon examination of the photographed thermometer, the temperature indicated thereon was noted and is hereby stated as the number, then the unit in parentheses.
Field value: 80 (°F)
